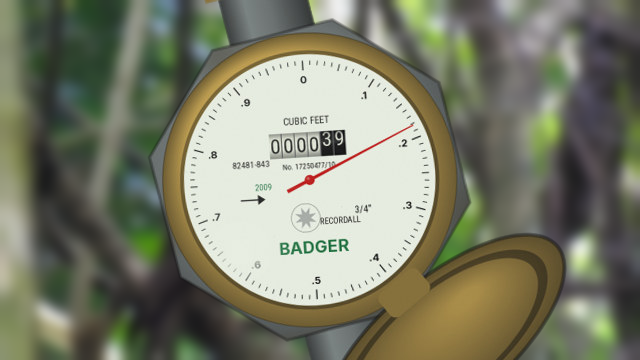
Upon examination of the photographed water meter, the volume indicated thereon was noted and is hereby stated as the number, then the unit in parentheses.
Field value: 39.18 (ft³)
